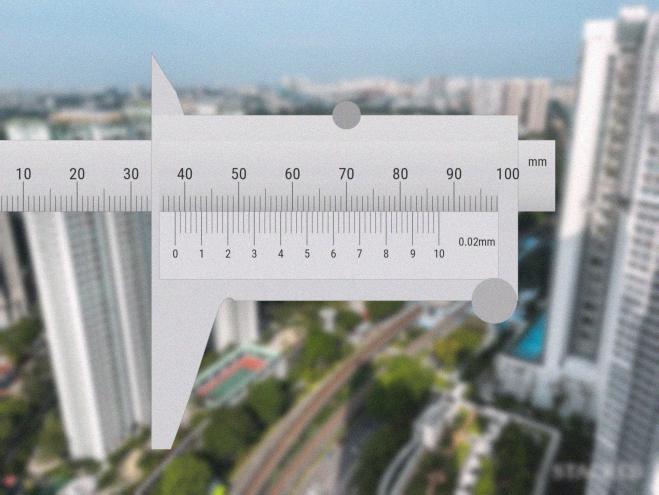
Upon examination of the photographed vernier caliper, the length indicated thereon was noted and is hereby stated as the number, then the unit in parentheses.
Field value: 38.2 (mm)
